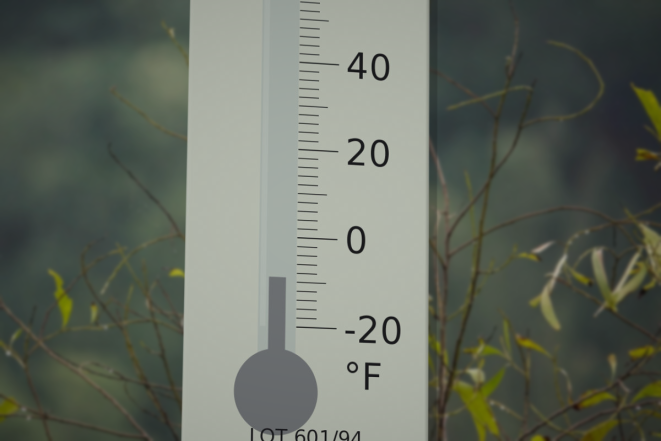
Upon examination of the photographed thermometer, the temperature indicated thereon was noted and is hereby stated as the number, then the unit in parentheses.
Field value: -9 (°F)
